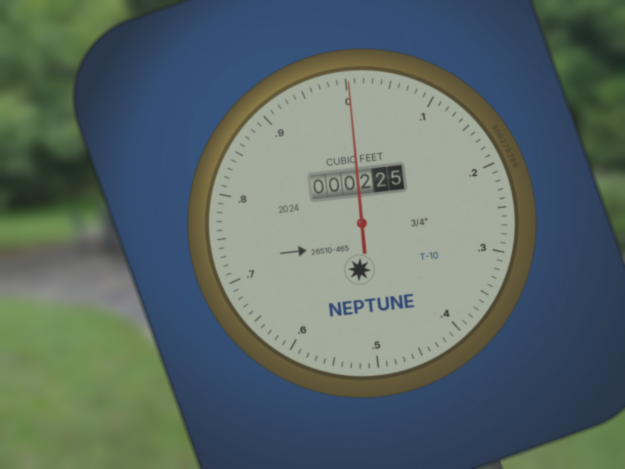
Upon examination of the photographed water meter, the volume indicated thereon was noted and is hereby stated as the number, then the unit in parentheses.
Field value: 225.00 (ft³)
